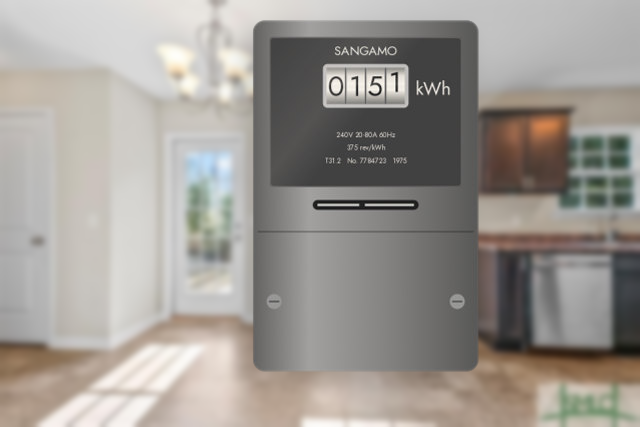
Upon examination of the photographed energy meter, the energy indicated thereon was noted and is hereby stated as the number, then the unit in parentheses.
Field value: 151 (kWh)
